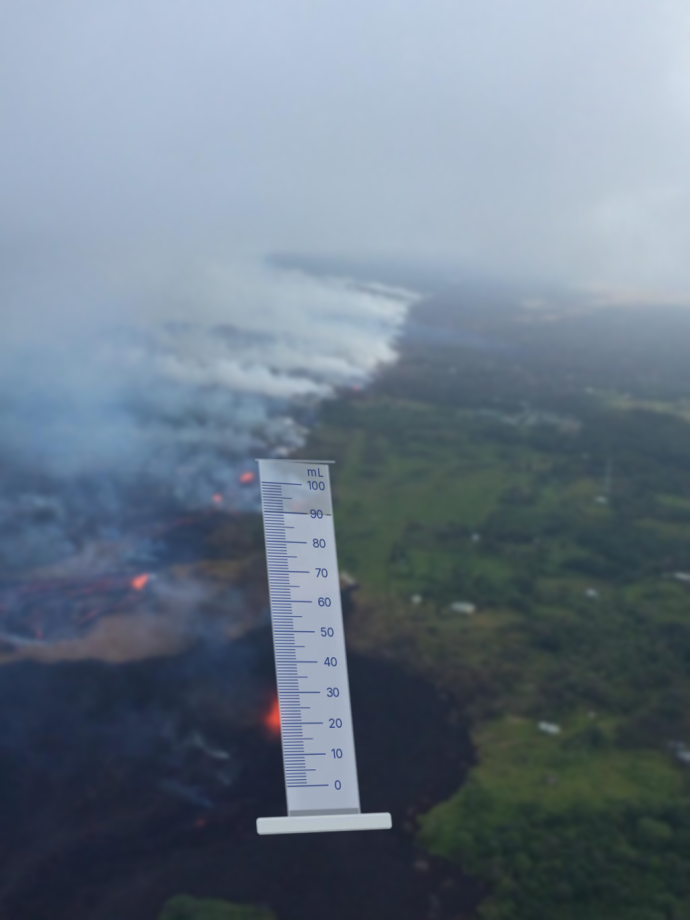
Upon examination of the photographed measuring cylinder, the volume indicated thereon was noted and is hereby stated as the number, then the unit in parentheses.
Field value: 90 (mL)
